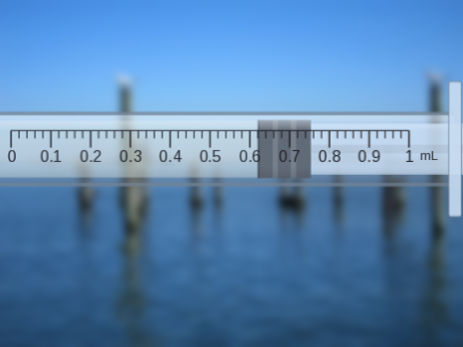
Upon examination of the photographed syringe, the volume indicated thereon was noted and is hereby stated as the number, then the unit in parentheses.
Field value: 0.62 (mL)
